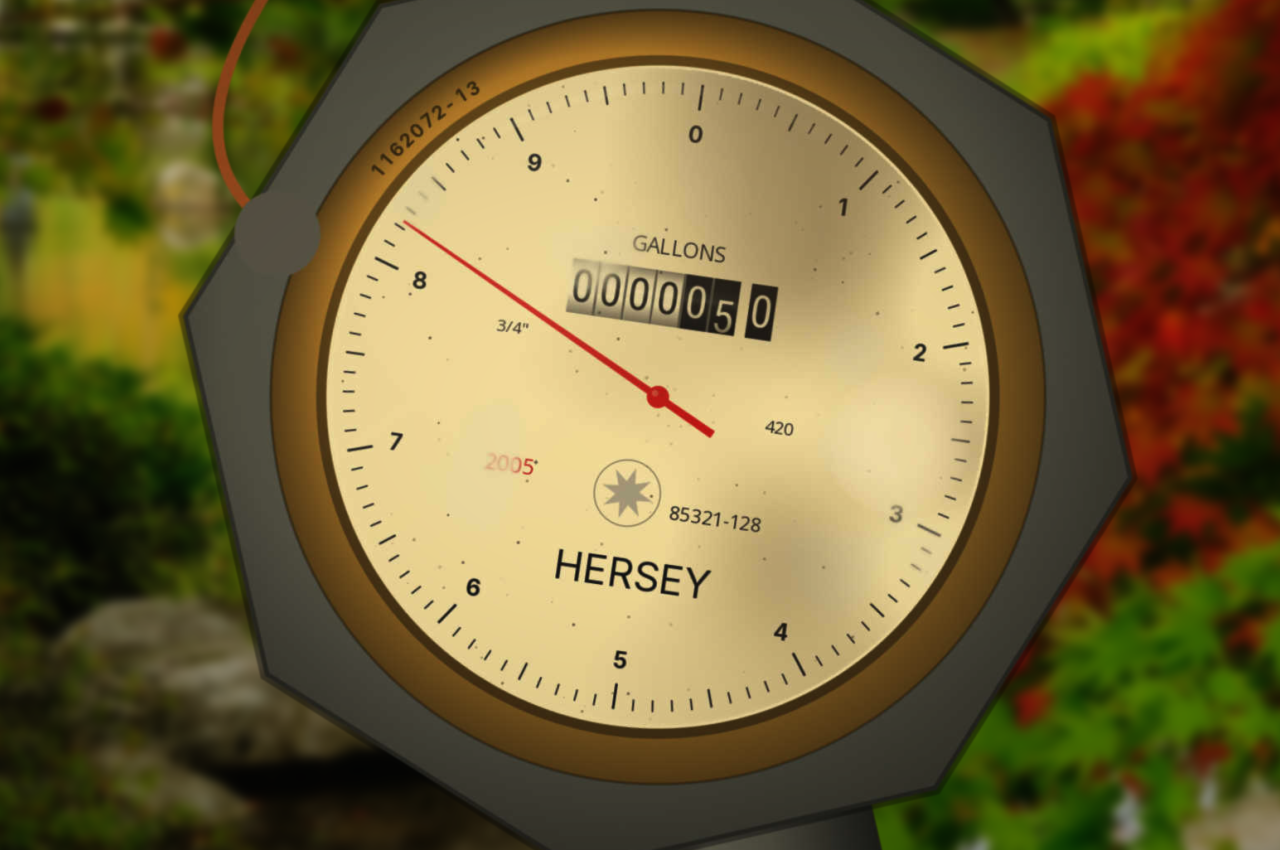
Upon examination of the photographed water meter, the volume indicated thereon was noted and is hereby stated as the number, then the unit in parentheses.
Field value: 48.2 (gal)
